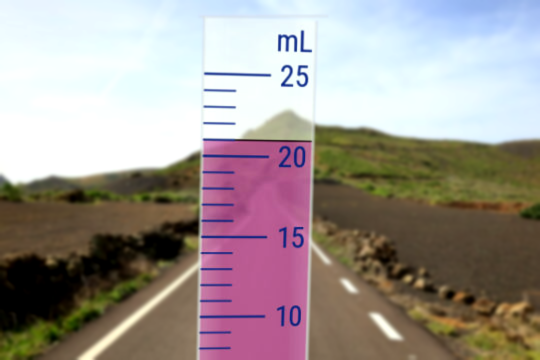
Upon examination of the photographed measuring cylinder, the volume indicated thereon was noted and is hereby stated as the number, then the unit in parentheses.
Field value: 21 (mL)
